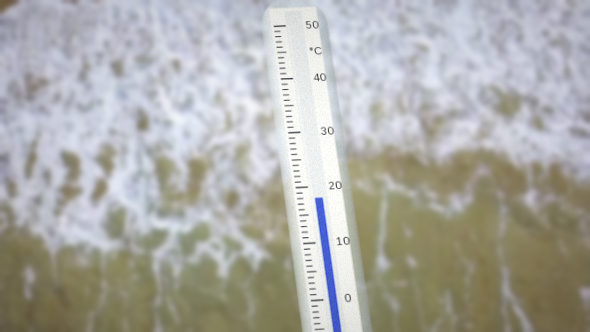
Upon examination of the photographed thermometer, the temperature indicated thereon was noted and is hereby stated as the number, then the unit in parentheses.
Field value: 18 (°C)
